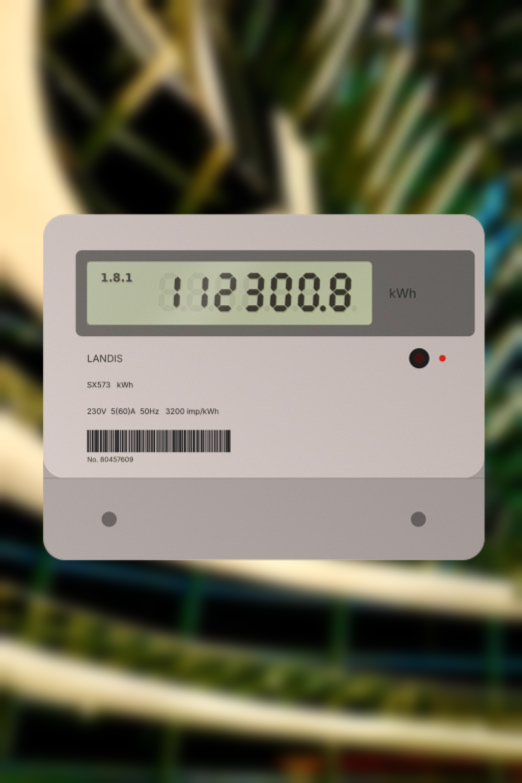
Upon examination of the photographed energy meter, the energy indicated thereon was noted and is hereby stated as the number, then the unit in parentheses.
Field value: 112300.8 (kWh)
